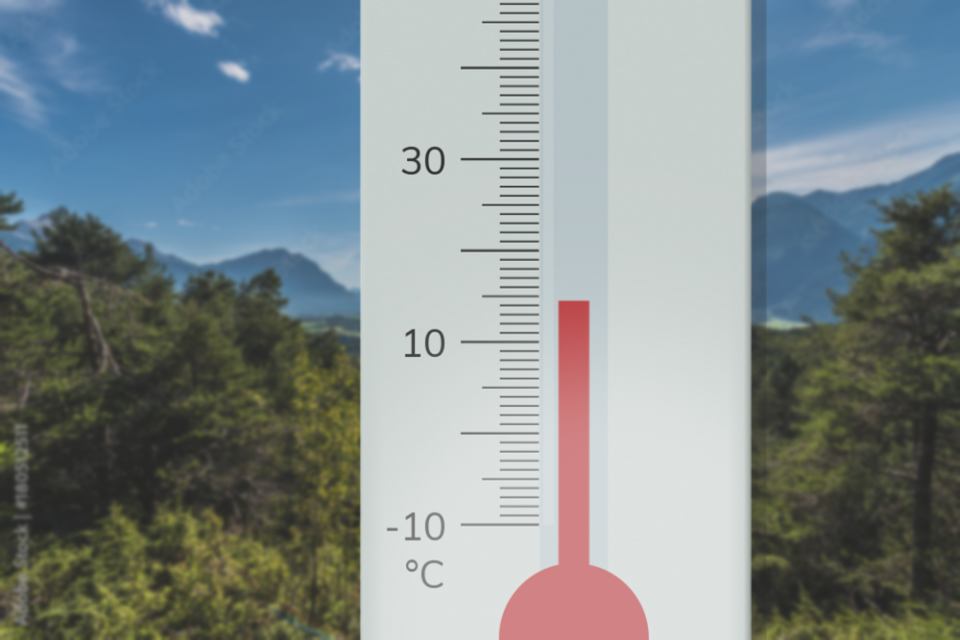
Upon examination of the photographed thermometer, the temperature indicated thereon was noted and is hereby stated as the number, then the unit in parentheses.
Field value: 14.5 (°C)
